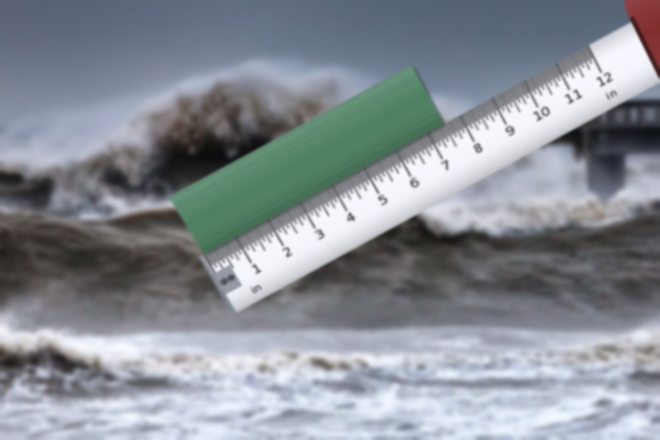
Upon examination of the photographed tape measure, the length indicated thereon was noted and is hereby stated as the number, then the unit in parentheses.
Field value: 7.5 (in)
